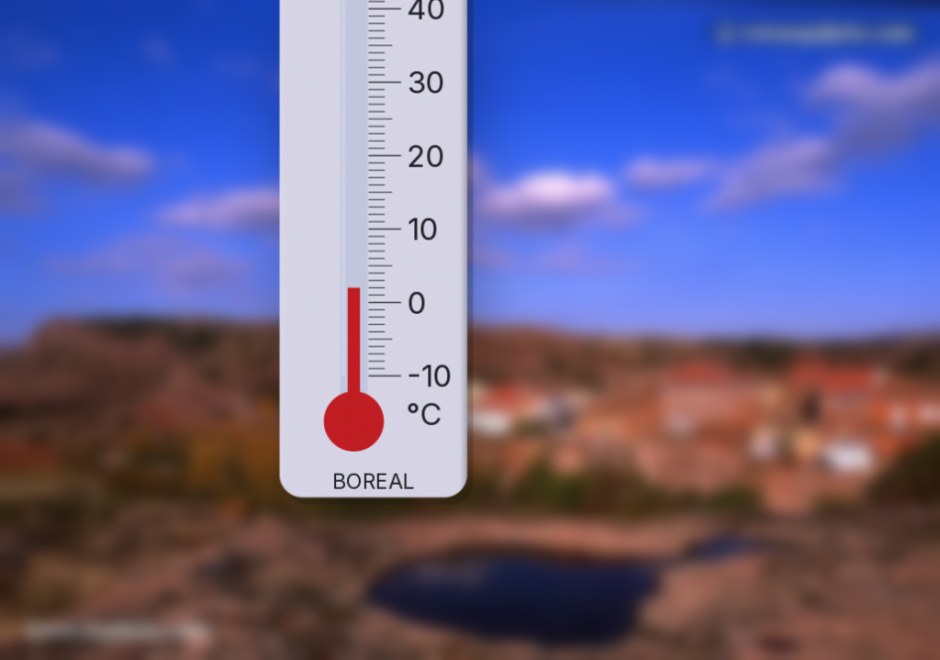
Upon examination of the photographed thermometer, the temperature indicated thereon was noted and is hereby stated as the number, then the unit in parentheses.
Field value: 2 (°C)
